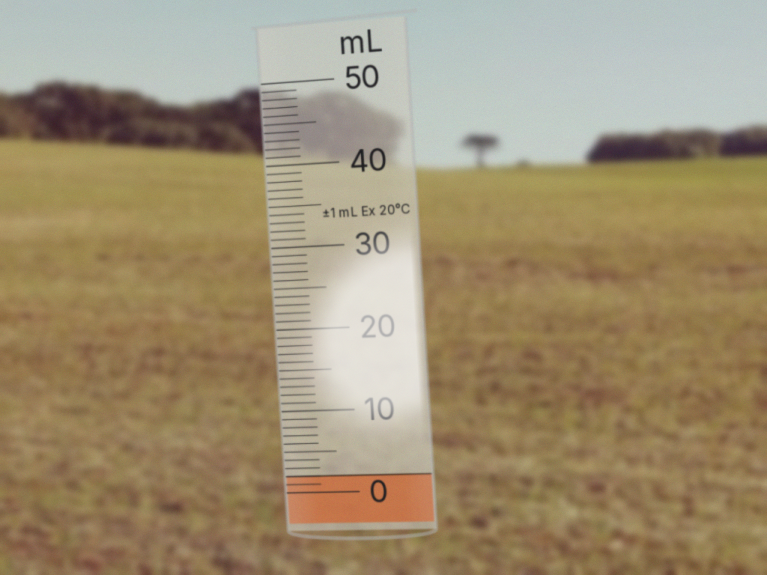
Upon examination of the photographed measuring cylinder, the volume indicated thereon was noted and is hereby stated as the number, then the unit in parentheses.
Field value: 2 (mL)
